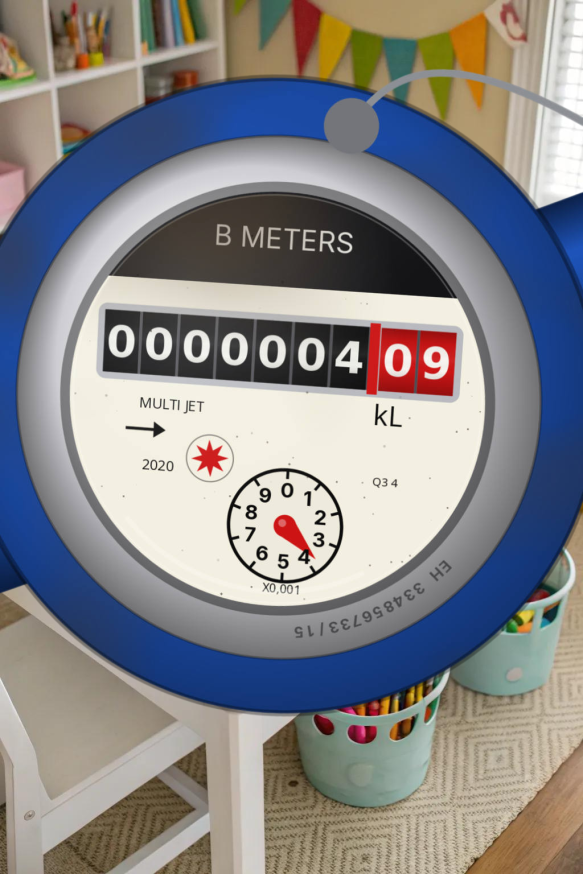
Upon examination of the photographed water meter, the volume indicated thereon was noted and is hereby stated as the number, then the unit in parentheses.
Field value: 4.093 (kL)
